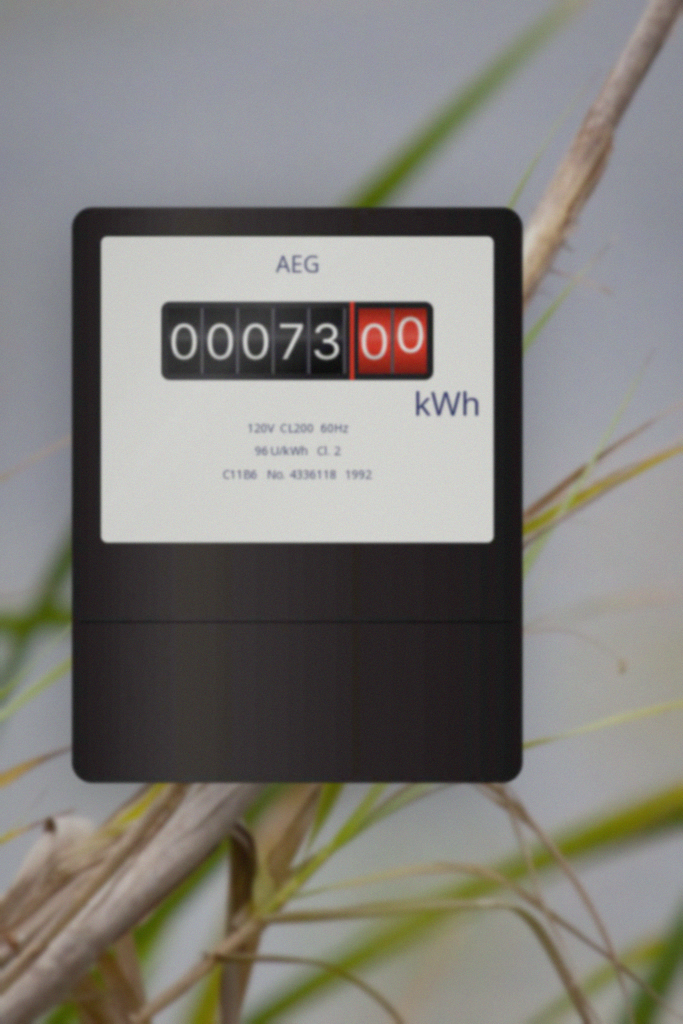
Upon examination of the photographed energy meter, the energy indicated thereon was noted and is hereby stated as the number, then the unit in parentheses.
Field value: 73.00 (kWh)
